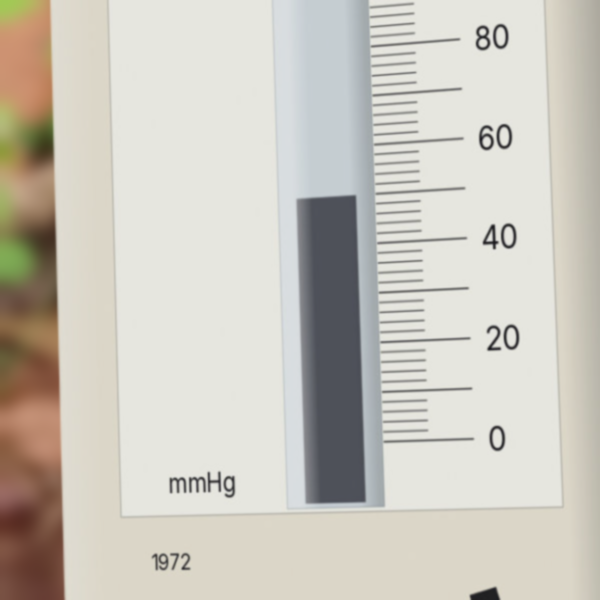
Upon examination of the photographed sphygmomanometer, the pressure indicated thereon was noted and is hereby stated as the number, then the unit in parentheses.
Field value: 50 (mmHg)
